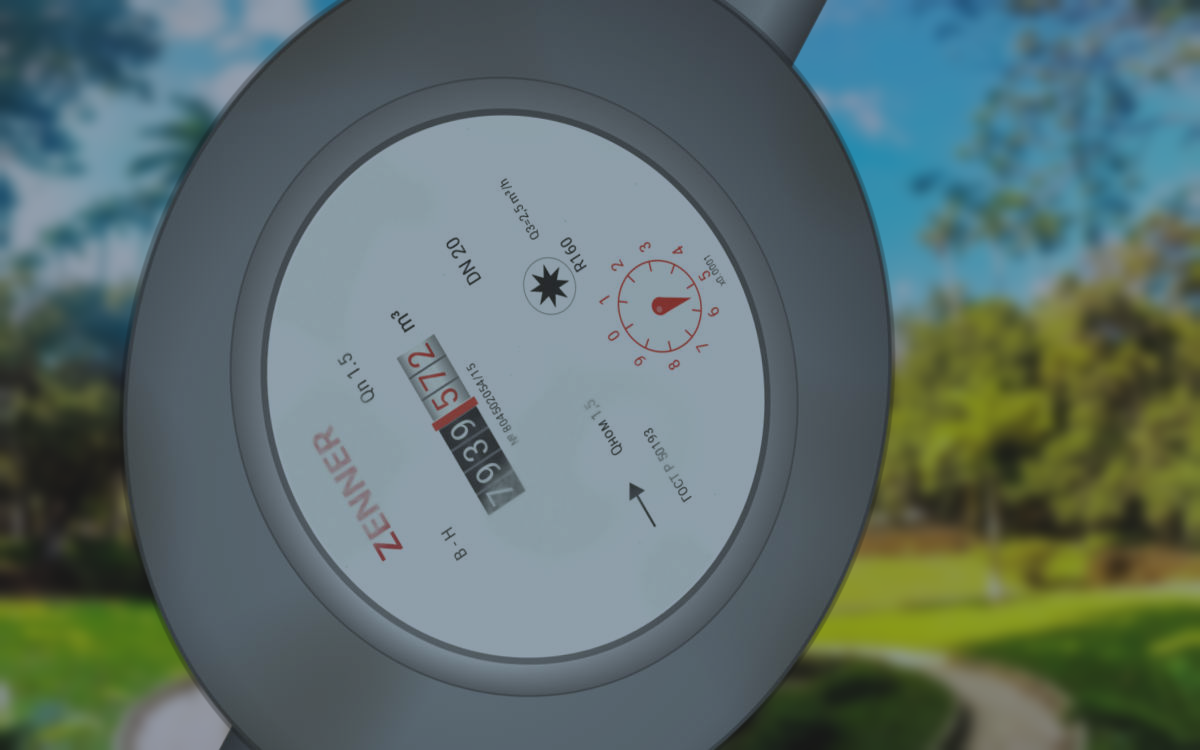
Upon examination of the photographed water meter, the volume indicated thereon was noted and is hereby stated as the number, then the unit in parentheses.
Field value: 7939.5725 (m³)
